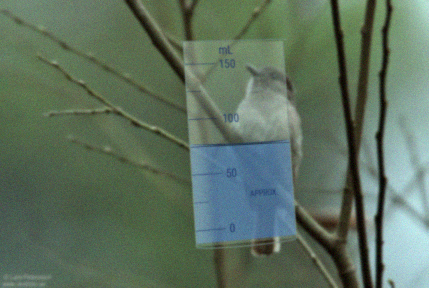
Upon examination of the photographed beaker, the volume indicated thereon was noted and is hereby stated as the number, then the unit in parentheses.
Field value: 75 (mL)
